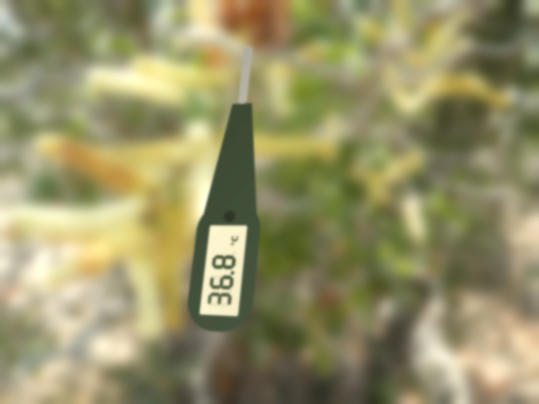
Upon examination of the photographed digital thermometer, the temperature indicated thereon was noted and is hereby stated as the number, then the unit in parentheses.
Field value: 36.8 (°C)
